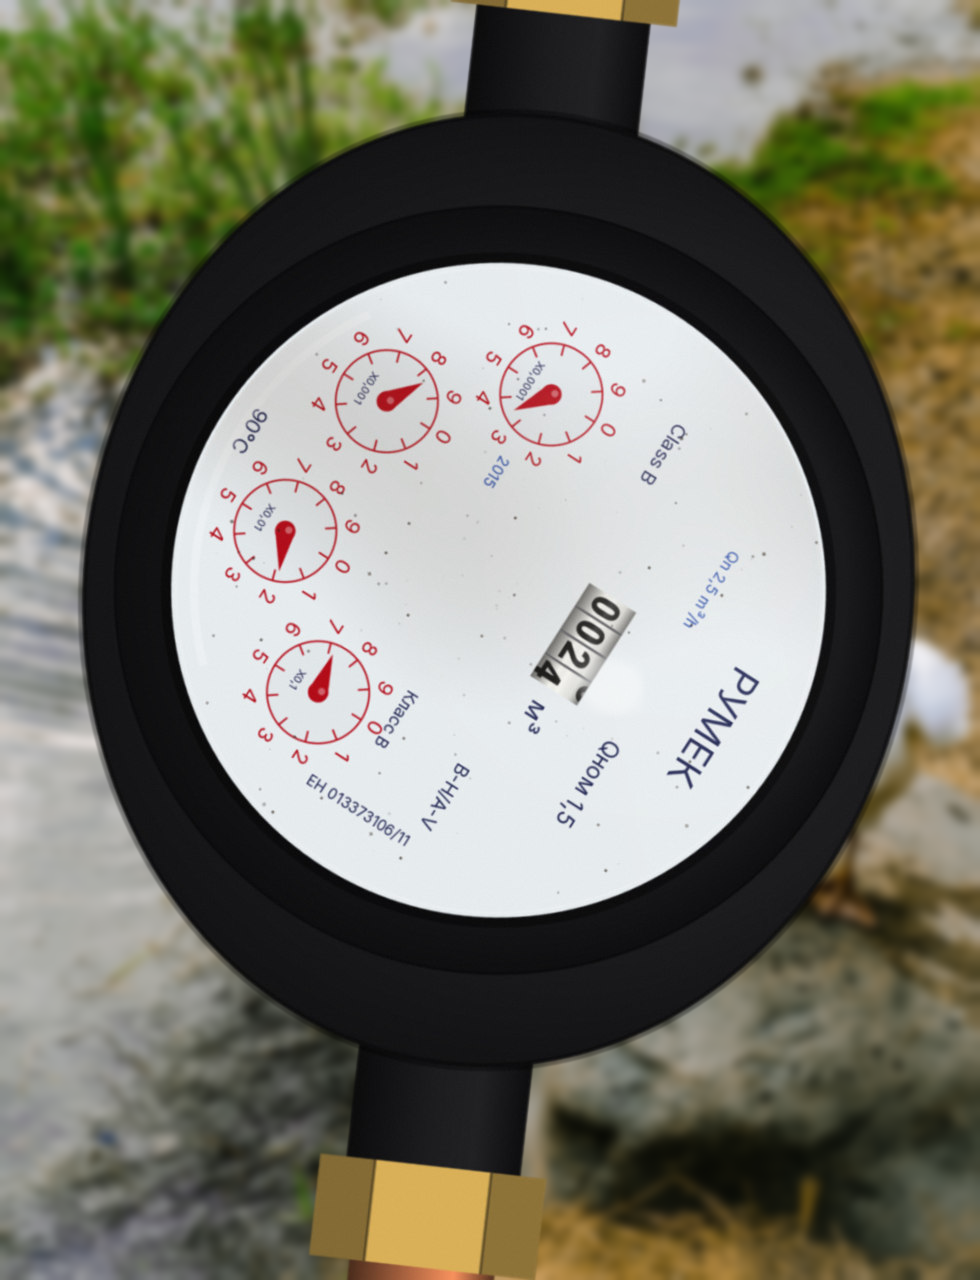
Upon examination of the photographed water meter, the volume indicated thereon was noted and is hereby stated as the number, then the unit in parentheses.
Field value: 23.7183 (m³)
